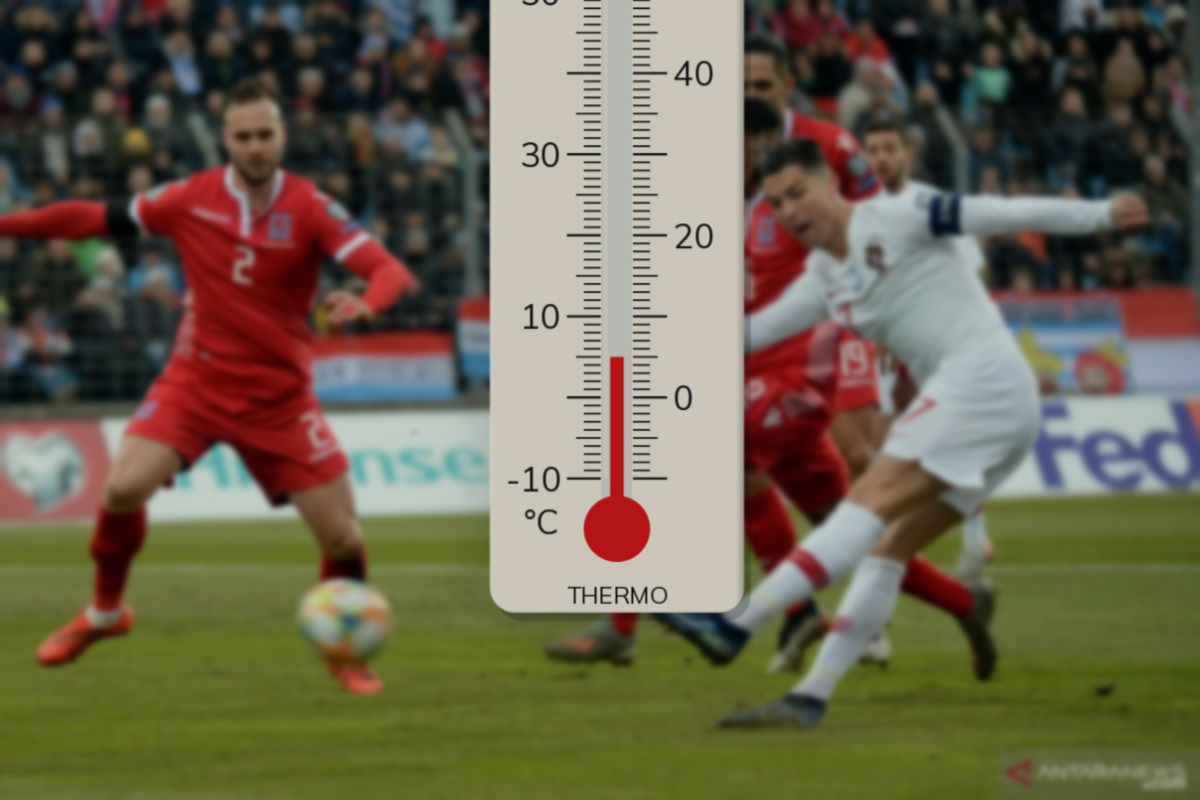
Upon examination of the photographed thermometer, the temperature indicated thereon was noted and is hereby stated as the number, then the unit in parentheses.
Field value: 5 (°C)
